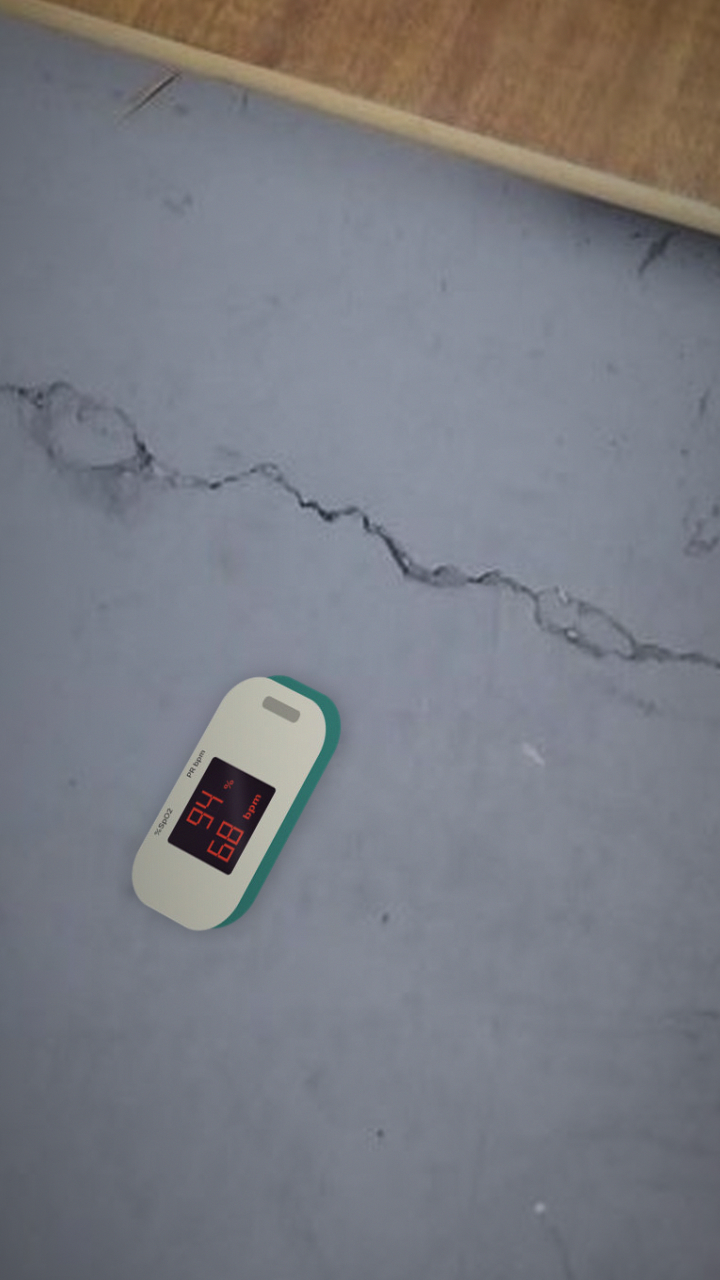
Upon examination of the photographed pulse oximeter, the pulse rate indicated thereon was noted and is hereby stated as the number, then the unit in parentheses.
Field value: 68 (bpm)
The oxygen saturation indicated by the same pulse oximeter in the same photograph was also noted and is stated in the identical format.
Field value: 94 (%)
